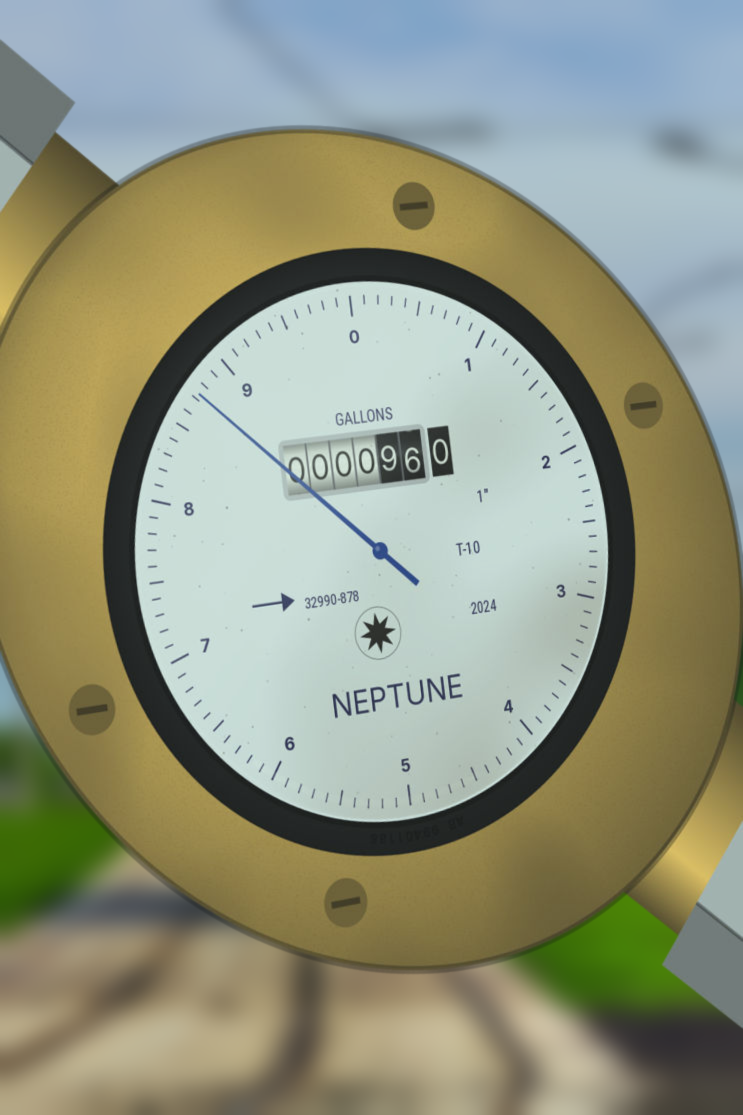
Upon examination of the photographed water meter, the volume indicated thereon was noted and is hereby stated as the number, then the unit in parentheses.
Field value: 958.7 (gal)
